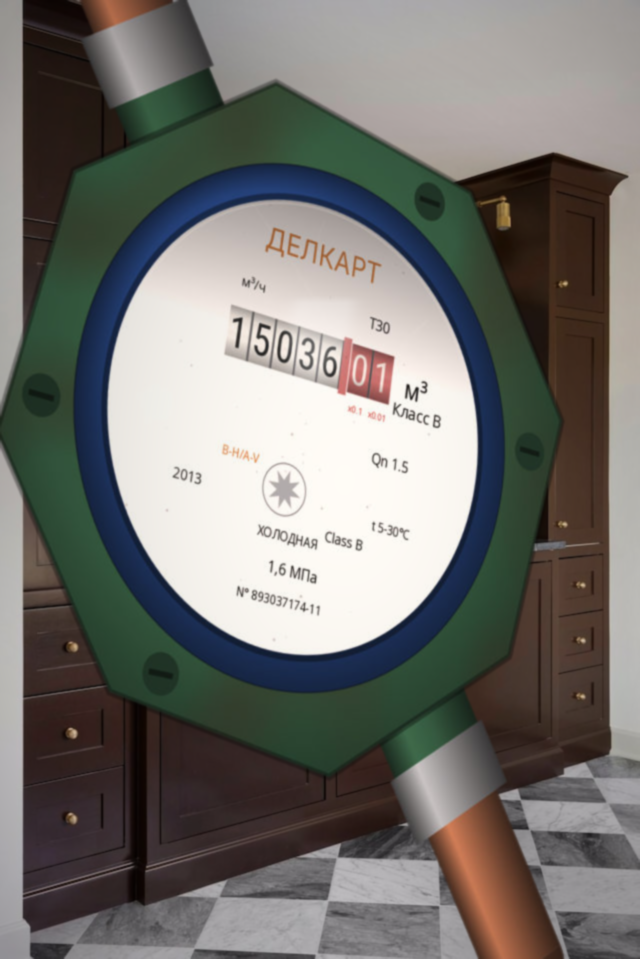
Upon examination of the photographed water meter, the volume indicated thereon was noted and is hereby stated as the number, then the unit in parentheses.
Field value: 15036.01 (m³)
